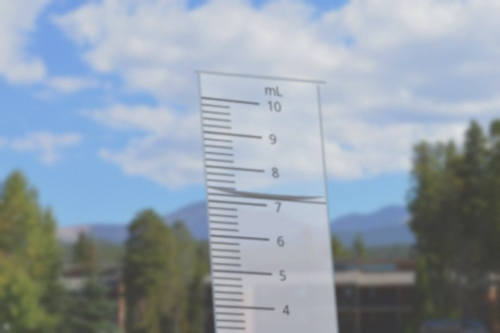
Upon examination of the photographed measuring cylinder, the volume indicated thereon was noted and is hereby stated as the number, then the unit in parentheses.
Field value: 7.2 (mL)
